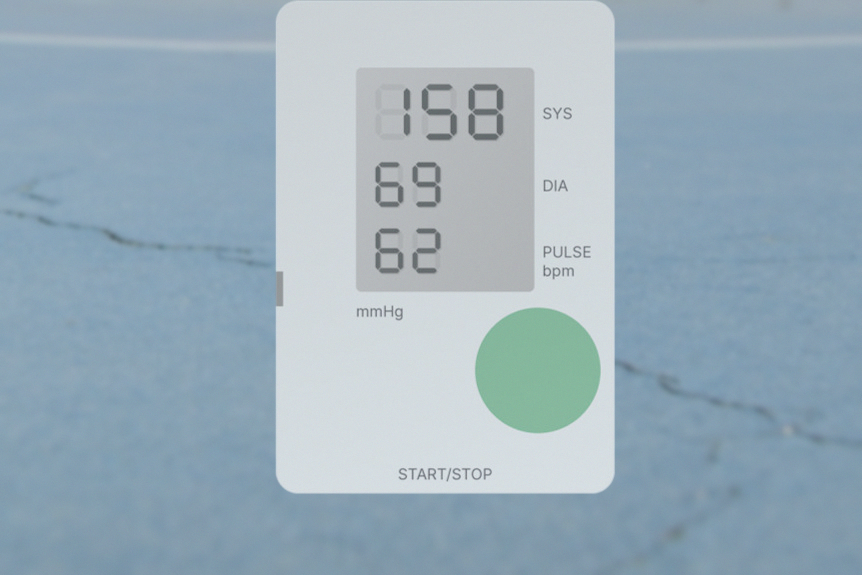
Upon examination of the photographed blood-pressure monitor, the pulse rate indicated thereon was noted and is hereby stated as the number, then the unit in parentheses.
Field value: 62 (bpm)
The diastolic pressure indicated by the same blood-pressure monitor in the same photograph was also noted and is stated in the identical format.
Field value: 69 (mmHg)
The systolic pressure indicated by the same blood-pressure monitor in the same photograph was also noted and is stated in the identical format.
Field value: 158 (mmHg)
